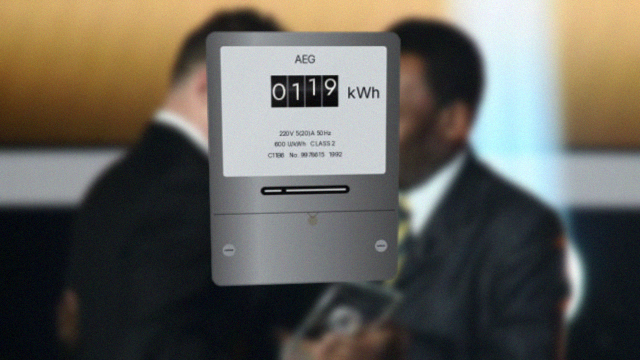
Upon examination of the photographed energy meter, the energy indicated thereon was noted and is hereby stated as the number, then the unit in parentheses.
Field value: 119 (kWh)
